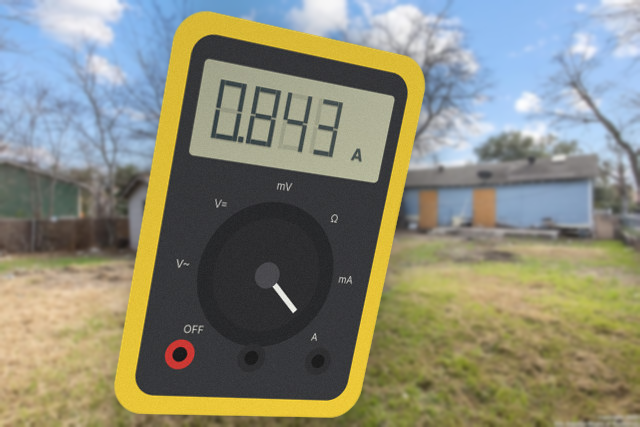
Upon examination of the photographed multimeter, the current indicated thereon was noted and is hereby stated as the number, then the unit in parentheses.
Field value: 0.843 (A)
